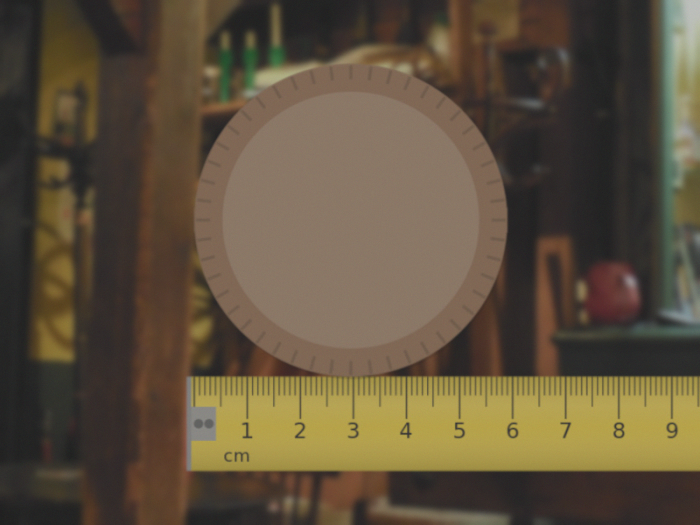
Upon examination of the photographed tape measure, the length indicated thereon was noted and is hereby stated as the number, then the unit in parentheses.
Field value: 5.9 (cm)
